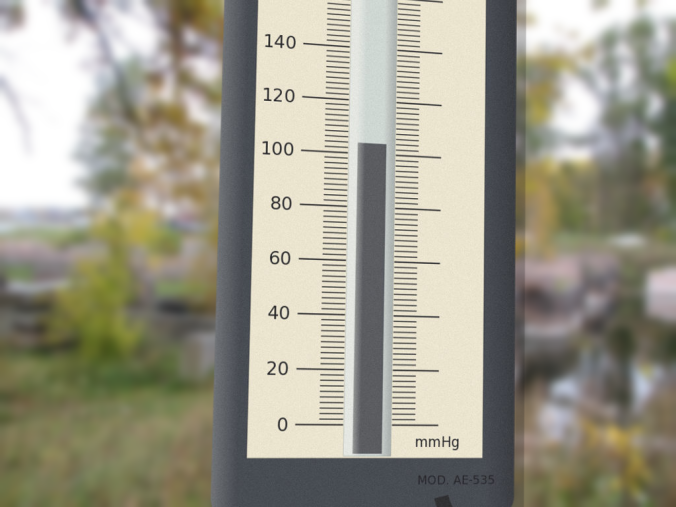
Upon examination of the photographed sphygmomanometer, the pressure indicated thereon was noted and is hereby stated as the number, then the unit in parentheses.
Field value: 104 (mmHg)
